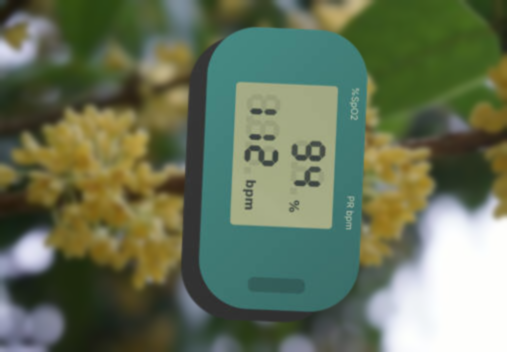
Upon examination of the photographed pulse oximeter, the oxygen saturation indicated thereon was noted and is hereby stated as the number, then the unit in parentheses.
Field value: 94 (%)
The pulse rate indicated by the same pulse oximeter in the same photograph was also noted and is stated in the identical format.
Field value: 112 (bpm)
